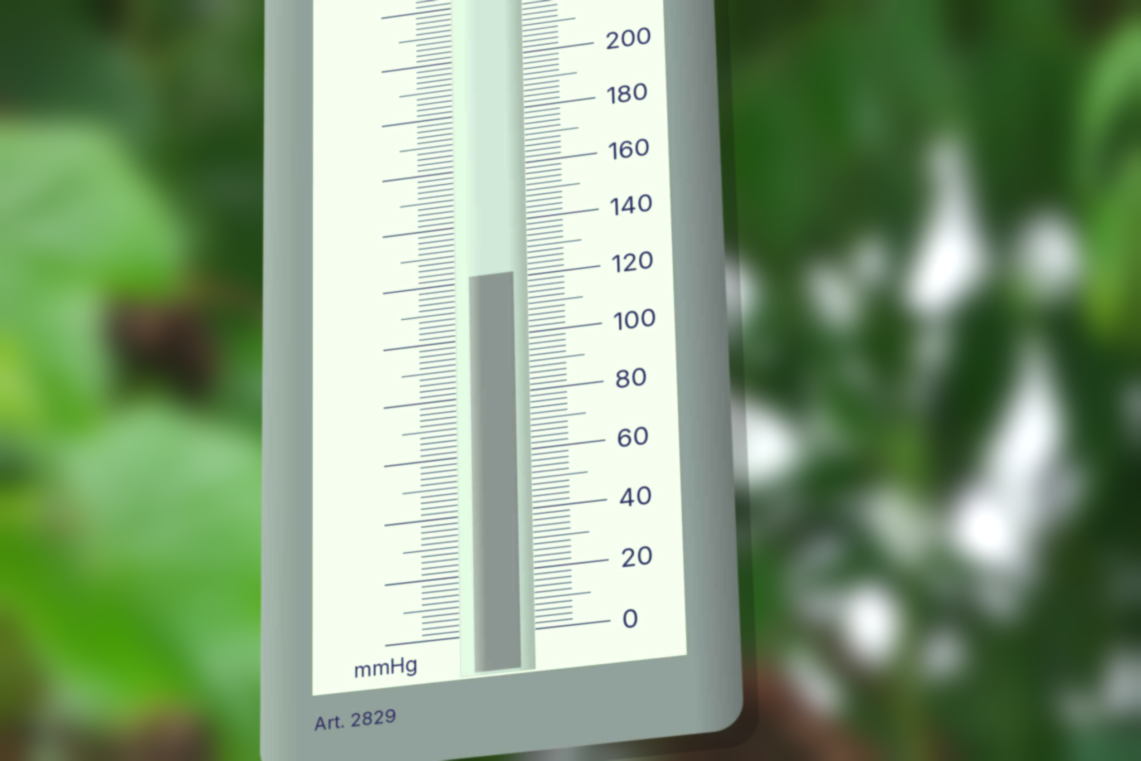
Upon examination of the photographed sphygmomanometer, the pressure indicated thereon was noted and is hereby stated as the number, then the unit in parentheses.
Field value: 122 (mmHg)
